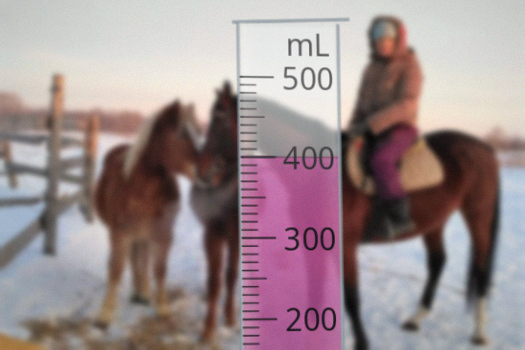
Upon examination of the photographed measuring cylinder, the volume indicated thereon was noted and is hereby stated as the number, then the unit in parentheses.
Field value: 400 (mL)
